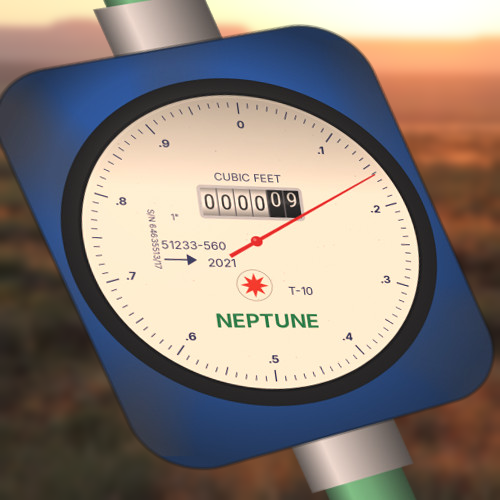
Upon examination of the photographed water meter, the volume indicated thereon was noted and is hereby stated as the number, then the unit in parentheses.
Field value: 9.16 (ft³)
